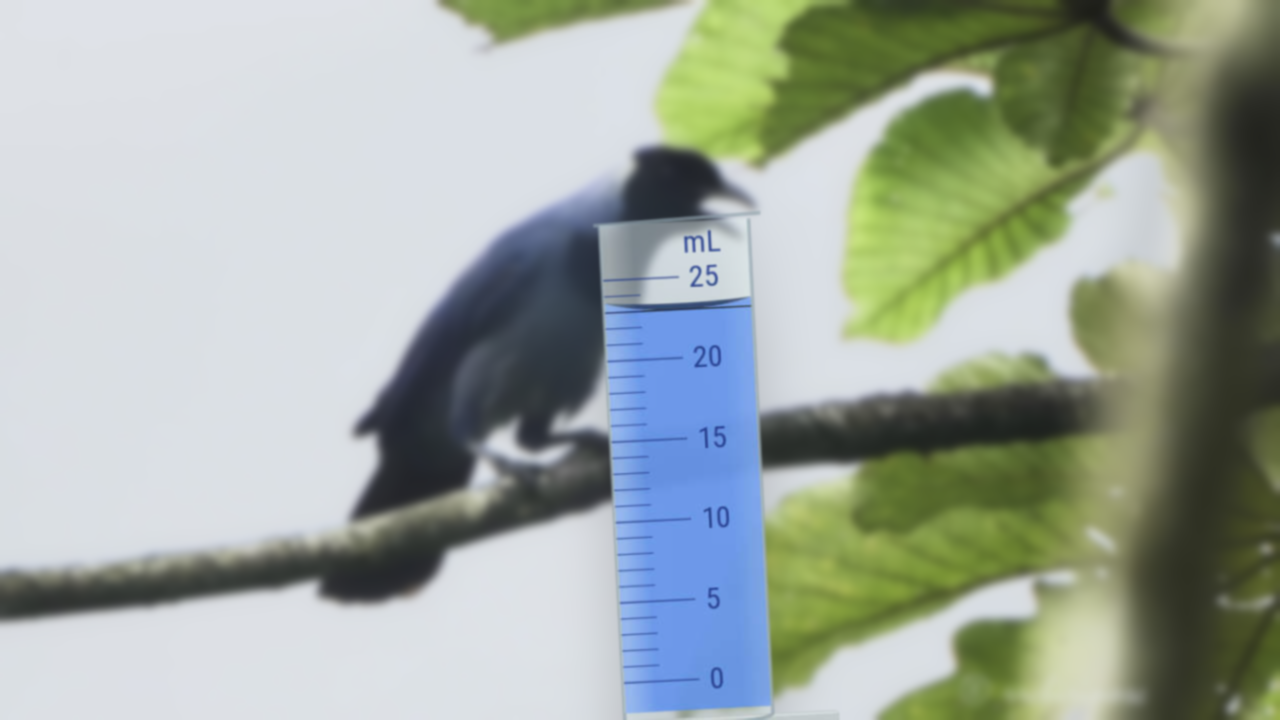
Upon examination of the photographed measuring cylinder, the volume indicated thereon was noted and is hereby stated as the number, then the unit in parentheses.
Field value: 23 (mL)
